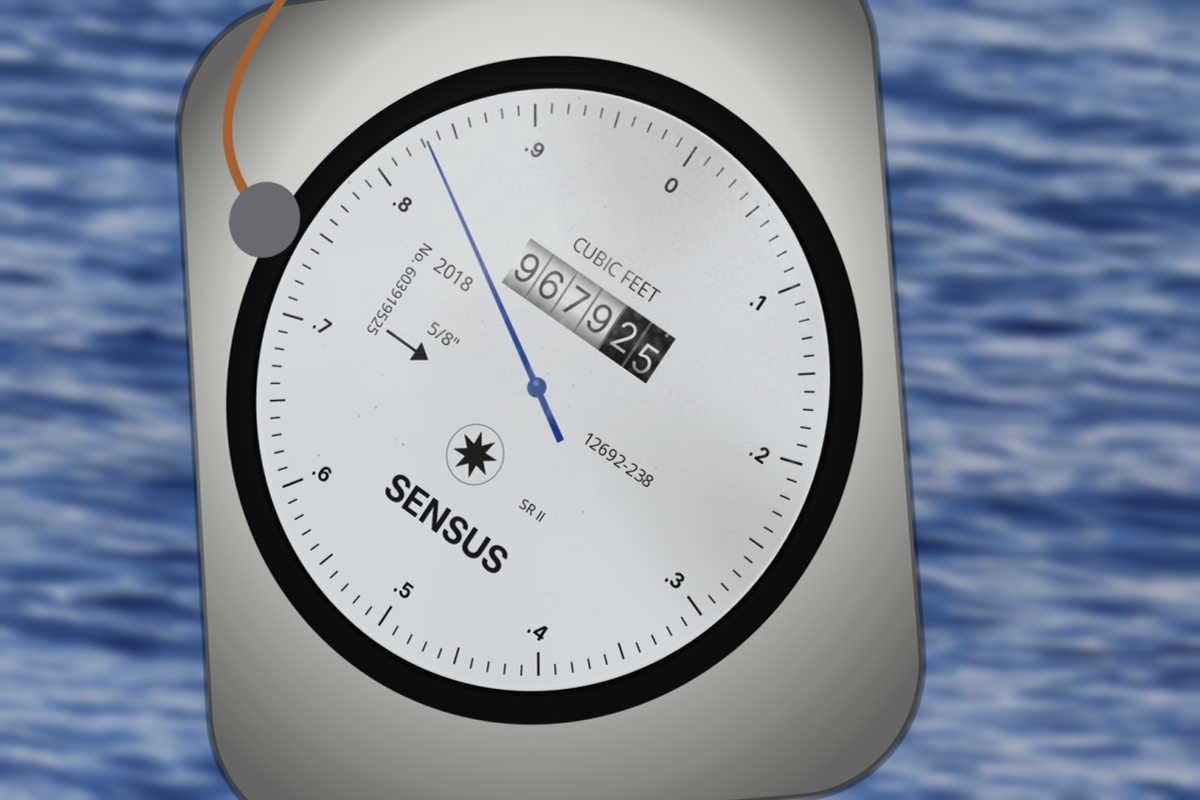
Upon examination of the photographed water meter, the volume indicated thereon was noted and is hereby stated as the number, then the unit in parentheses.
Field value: 967924.83 (ft³)
